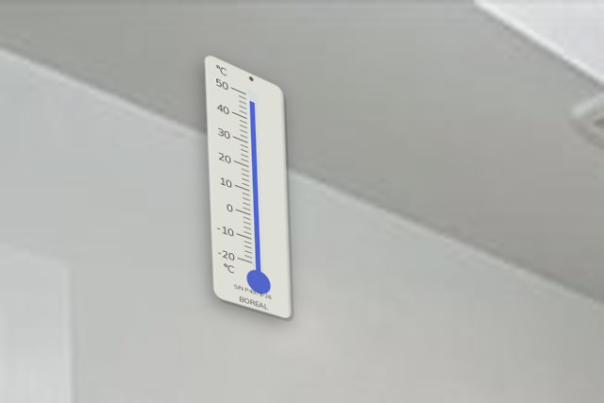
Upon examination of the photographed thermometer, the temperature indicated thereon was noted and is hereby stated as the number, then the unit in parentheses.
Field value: 48 (°C)
